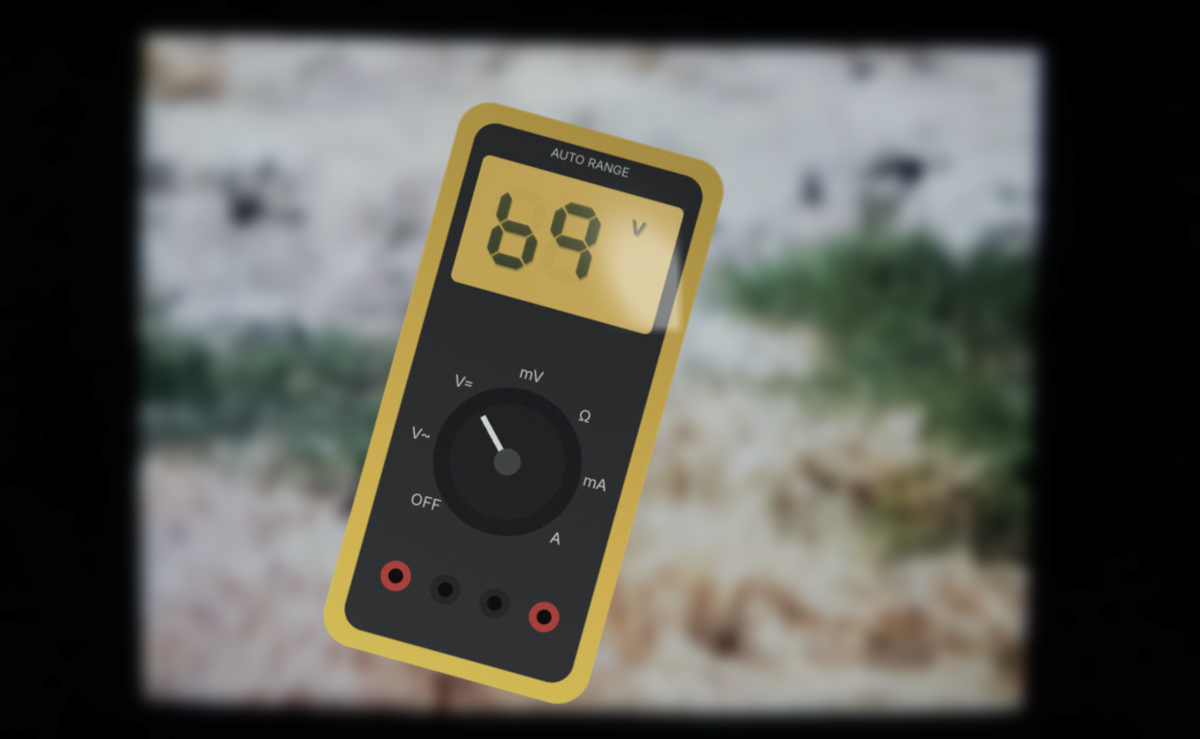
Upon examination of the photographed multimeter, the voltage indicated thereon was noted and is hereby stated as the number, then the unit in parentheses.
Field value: 69 (V)
